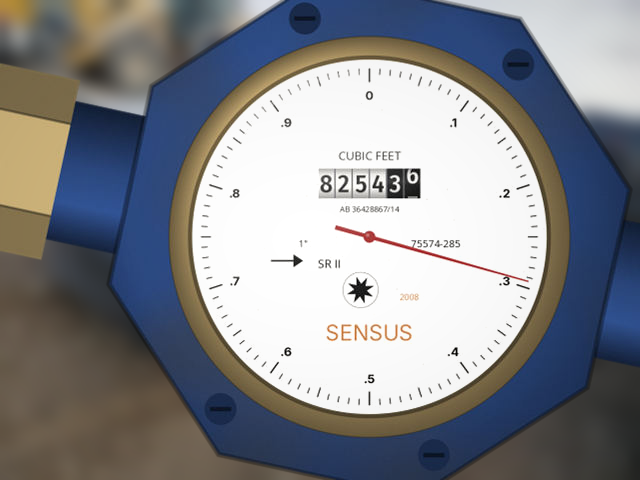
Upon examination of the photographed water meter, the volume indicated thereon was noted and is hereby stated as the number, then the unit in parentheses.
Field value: 825436.29 (ft³)
